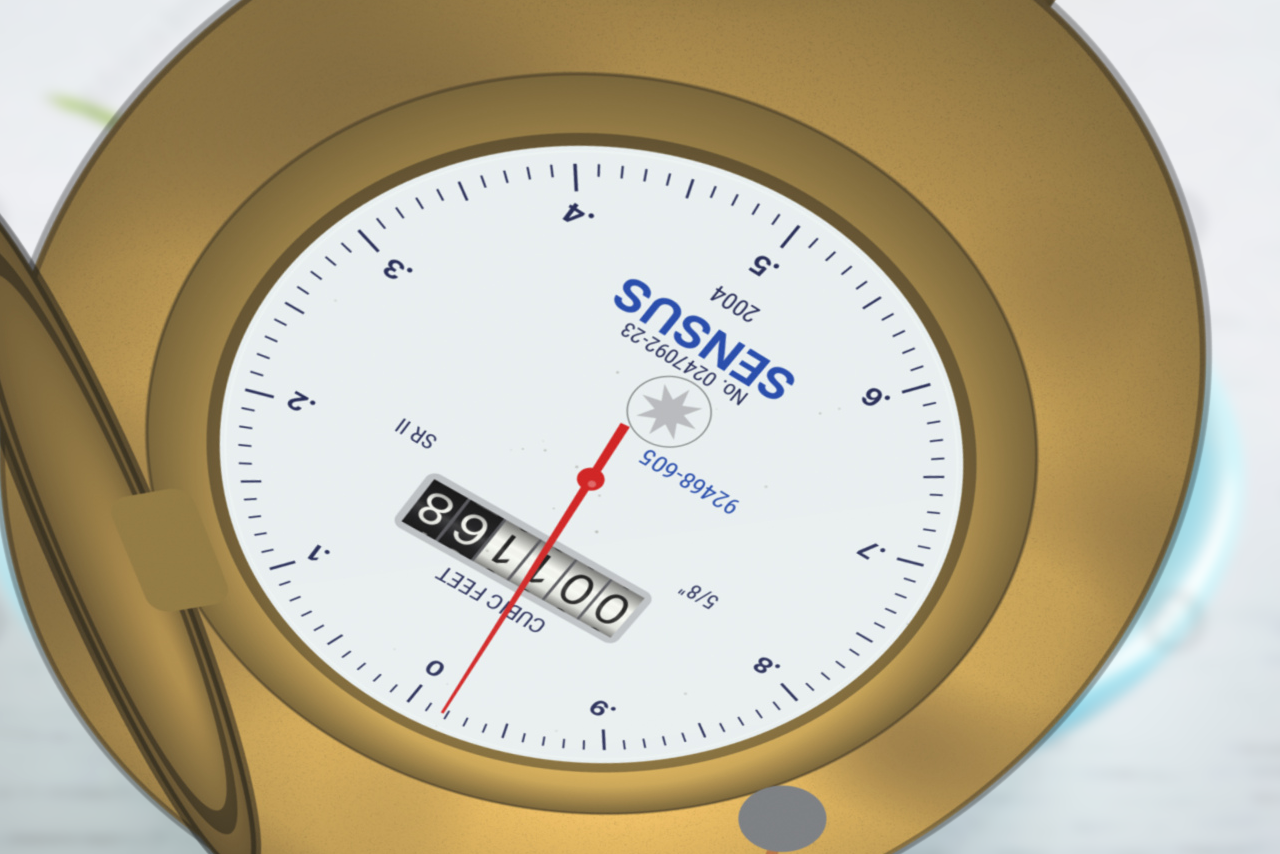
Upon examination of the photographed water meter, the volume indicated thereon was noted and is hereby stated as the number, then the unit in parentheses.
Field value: 1167.98 (ft³)
